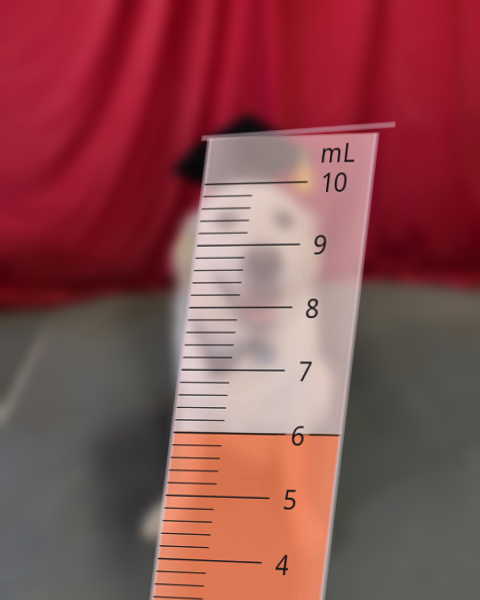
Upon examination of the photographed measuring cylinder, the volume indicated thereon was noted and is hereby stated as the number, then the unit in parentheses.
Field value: 6 (mL)
